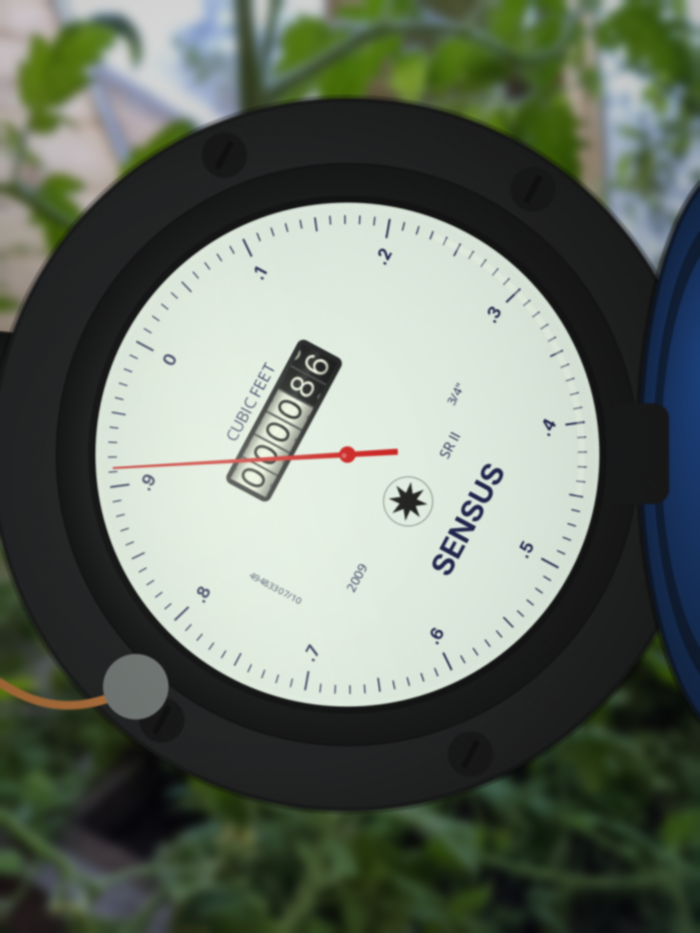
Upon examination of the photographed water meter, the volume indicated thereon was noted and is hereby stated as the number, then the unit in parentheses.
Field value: 85.91 (ft³)
